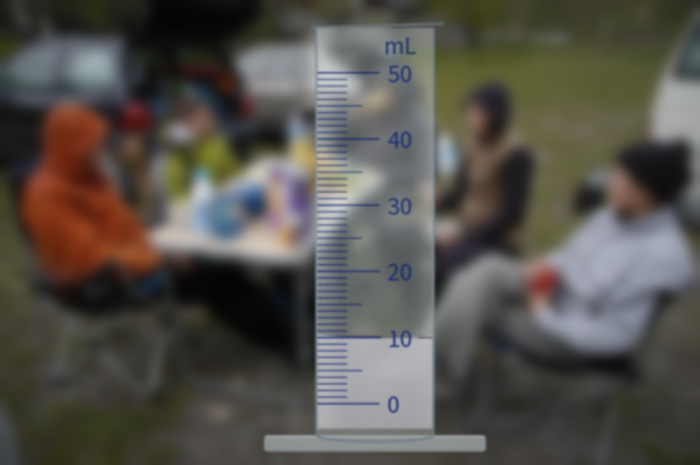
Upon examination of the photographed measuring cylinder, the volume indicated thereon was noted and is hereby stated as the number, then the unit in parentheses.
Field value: 10 (mL)
